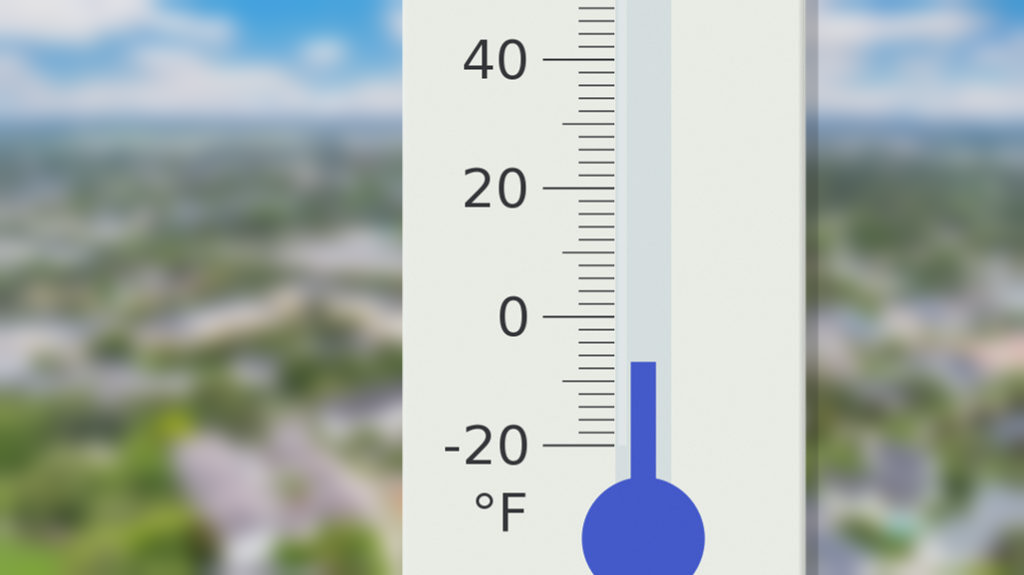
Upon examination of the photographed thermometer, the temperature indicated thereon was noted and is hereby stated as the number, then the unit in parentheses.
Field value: -7 (°F)
